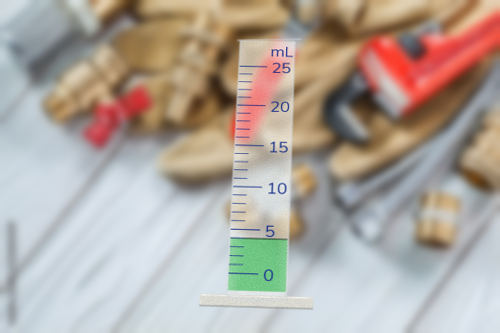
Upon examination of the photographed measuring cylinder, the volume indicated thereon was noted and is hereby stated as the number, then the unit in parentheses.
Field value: 4 (mL)
